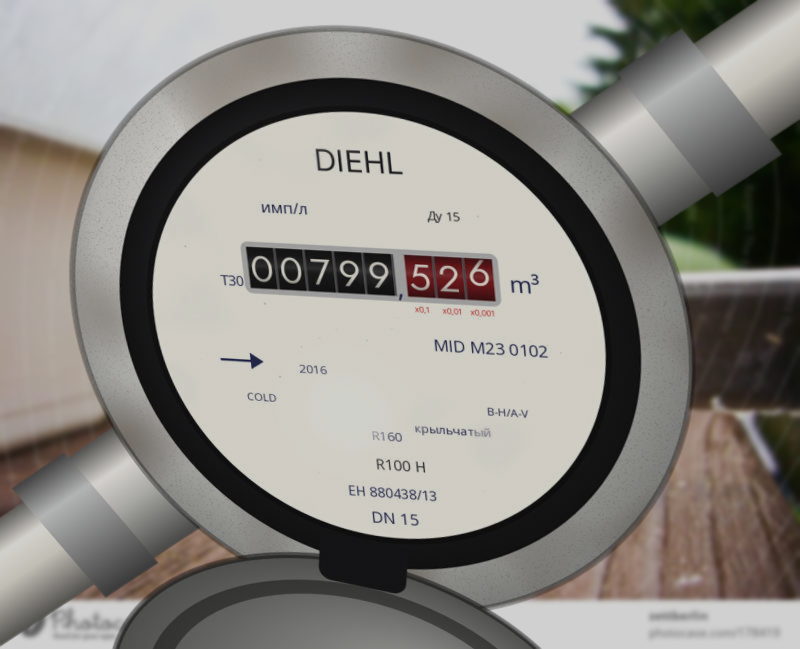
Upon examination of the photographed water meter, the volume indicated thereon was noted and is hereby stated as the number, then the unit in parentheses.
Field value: 799.526 (m³)
